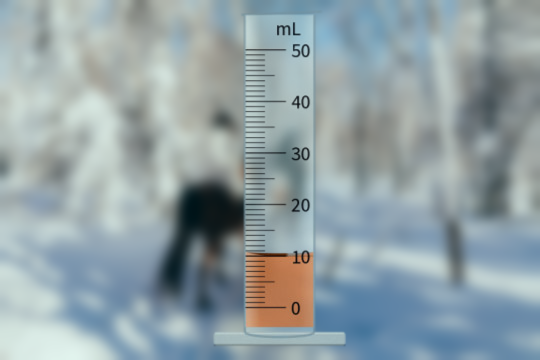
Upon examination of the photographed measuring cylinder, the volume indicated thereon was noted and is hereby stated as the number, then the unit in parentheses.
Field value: 10 (mL)
